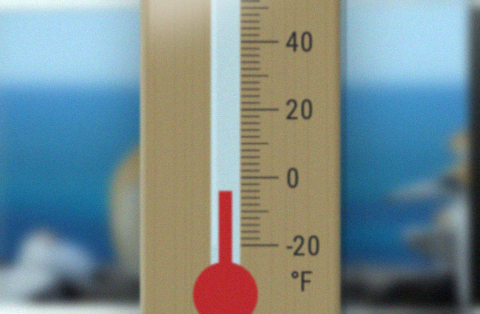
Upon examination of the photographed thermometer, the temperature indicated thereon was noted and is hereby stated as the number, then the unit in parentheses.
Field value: -4 (°F)
